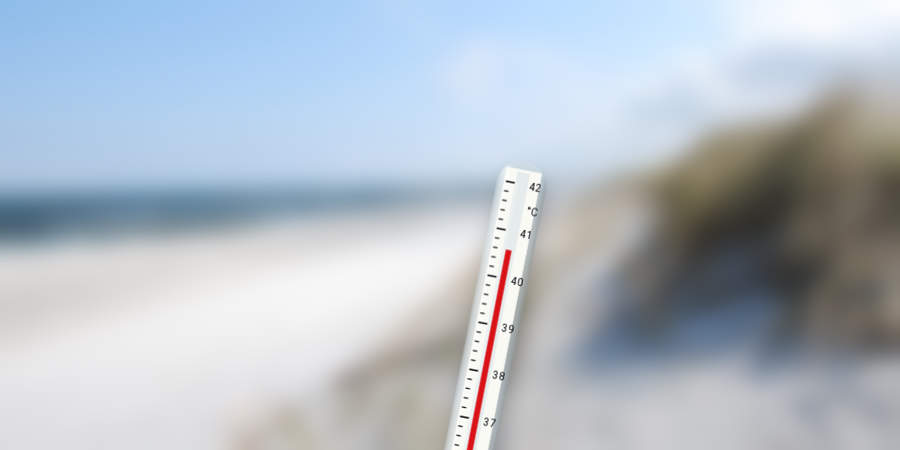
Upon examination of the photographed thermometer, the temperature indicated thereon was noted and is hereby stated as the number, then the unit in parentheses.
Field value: 40.6 (°C)
